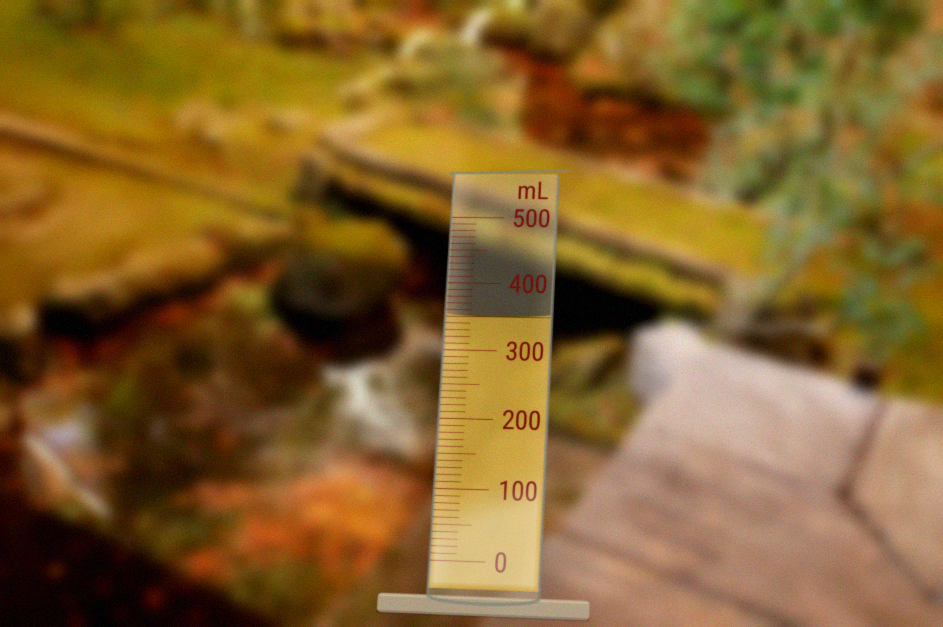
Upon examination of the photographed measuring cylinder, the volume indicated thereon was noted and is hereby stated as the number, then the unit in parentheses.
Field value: 350 (mL)
